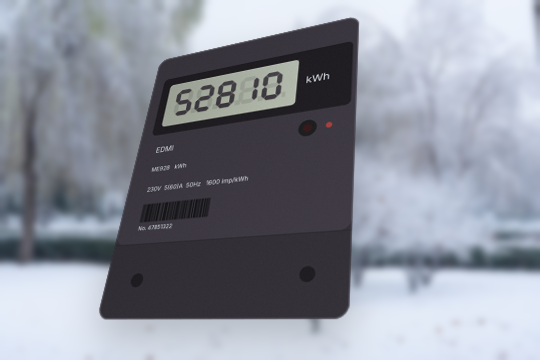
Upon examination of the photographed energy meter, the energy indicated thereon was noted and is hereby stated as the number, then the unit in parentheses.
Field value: 52810 (kWh)
